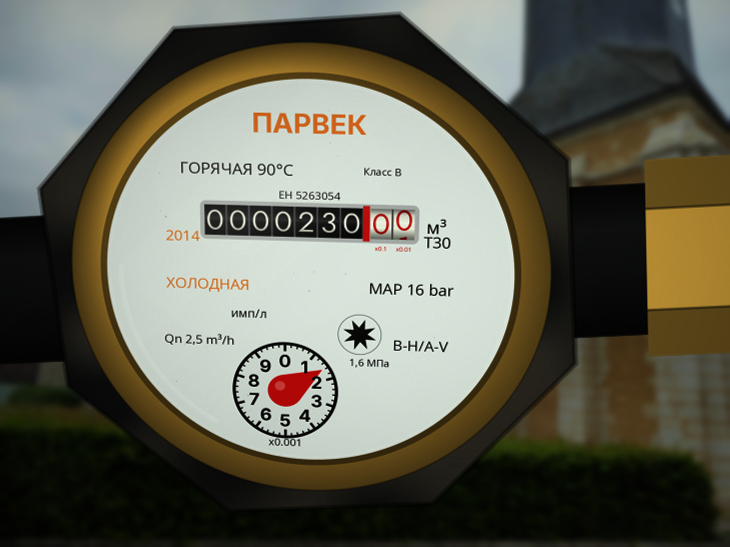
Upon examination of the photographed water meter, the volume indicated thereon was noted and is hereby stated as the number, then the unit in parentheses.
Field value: 230.001 (m³)
